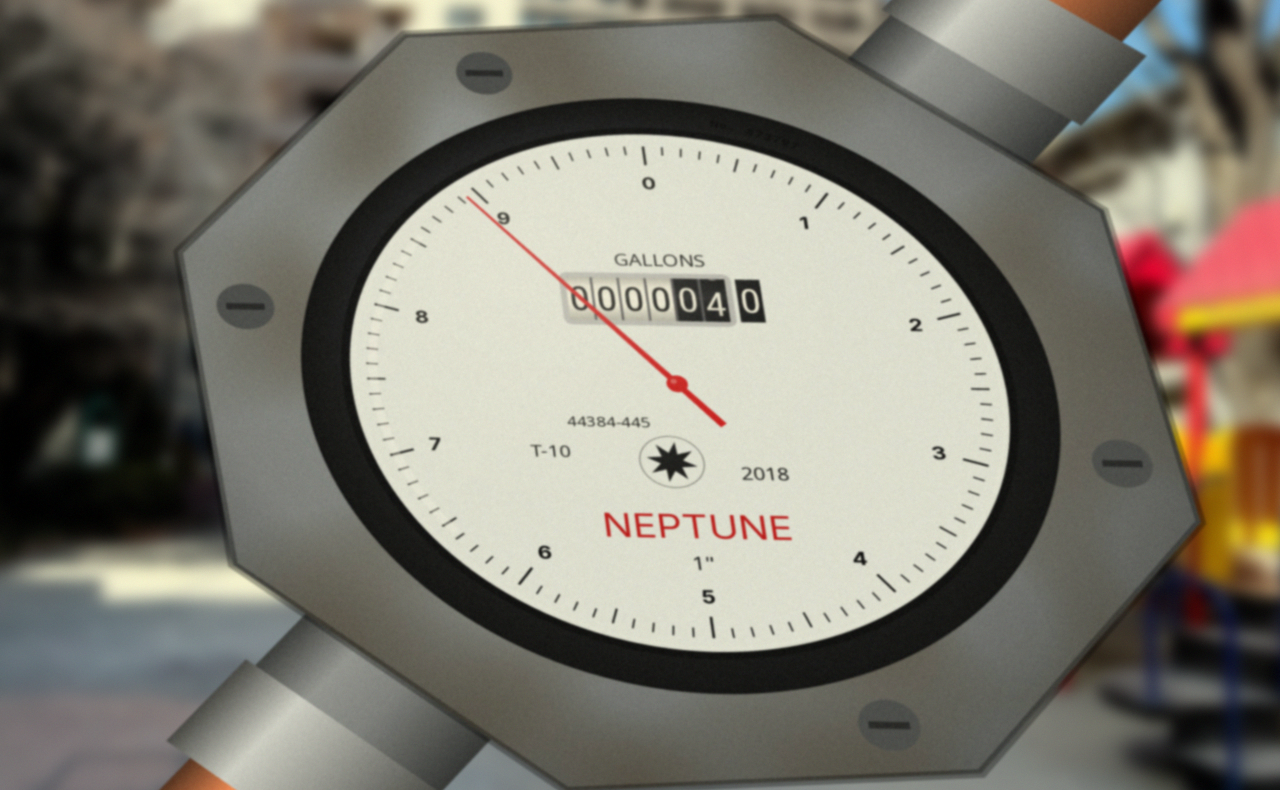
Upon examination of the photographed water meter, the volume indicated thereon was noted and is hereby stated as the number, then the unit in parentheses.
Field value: 38.9 (gal)
